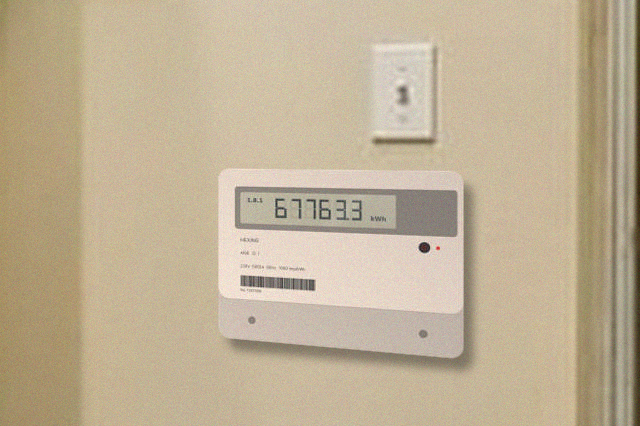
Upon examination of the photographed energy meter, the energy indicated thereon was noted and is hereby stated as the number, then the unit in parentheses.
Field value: 67763.3 (kWh)
